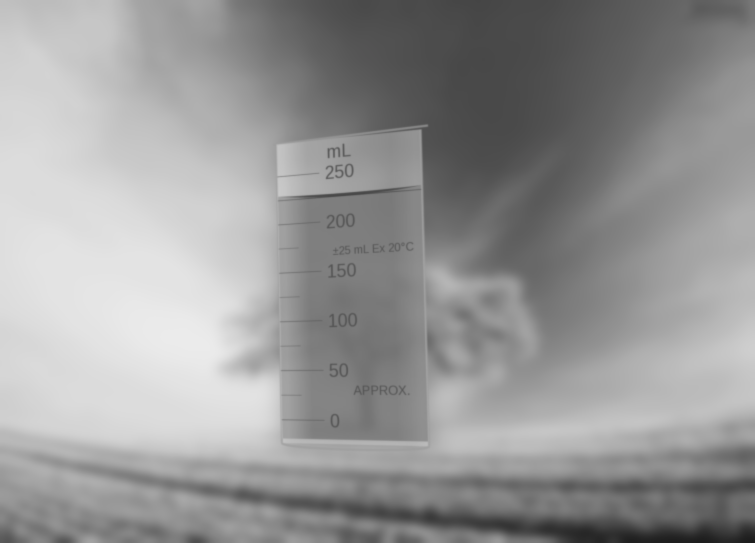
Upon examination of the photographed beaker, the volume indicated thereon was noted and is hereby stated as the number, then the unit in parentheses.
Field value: 225 (mL)
